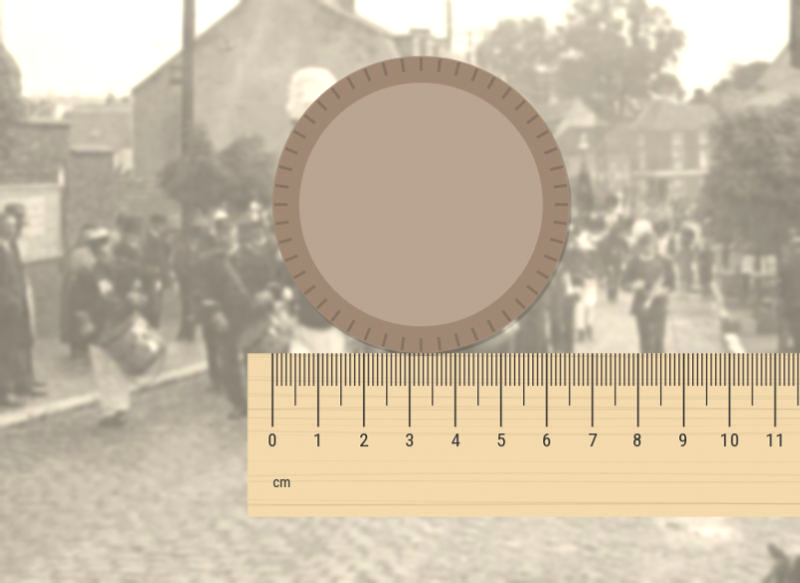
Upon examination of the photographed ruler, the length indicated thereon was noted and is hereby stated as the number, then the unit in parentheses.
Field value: 6.5 (cm)
